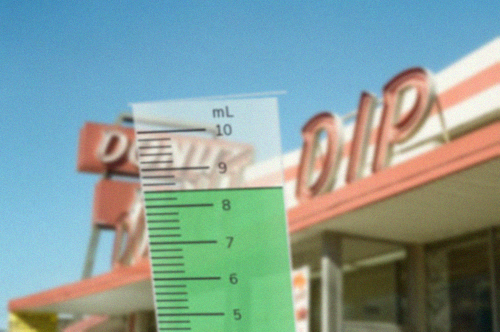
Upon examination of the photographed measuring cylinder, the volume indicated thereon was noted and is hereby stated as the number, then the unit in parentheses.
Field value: 8.4 (mL)
